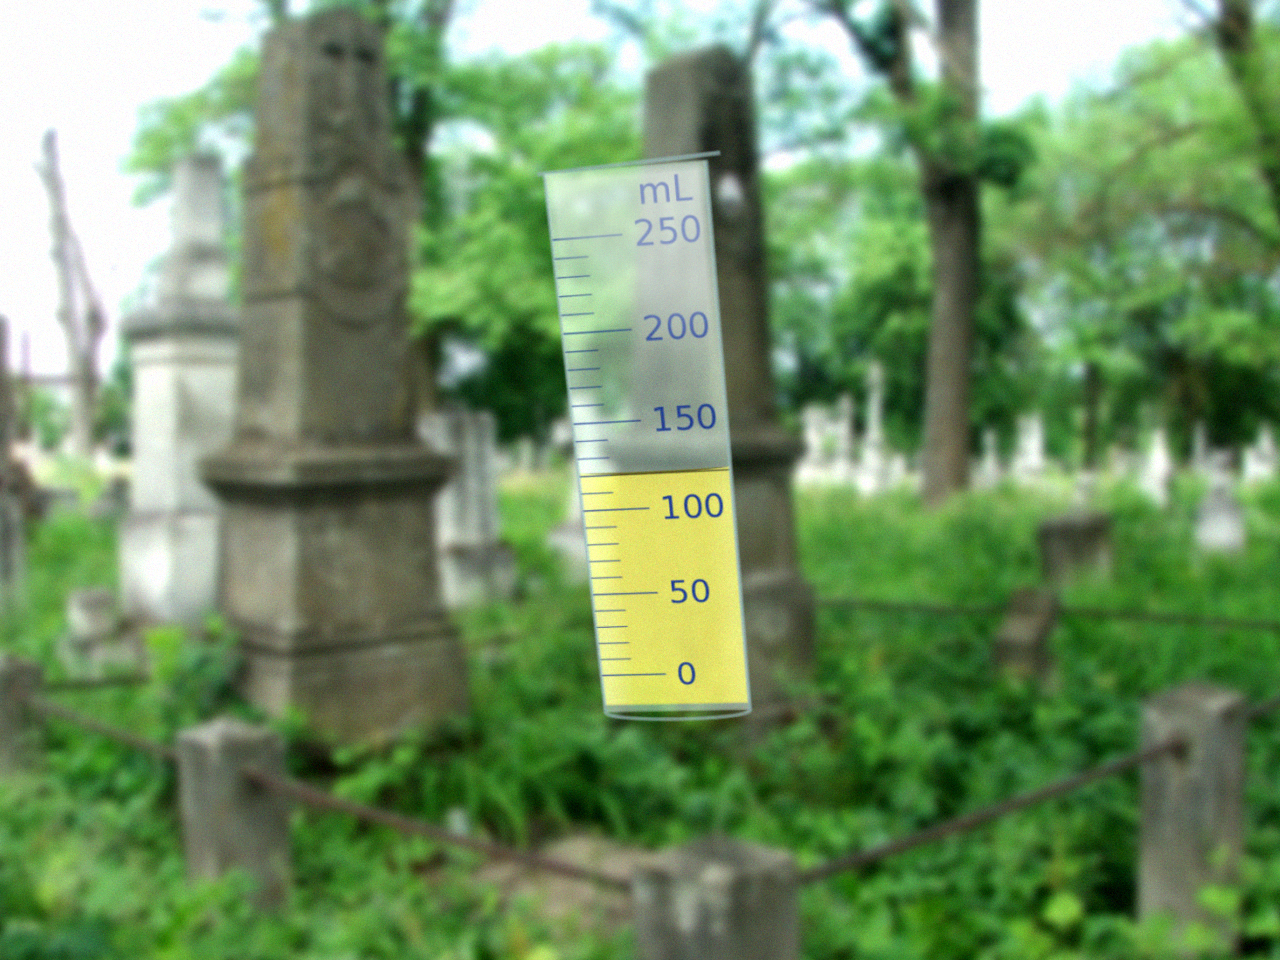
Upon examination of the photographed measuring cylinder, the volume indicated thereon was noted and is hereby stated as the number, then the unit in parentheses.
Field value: 120 (mL)
